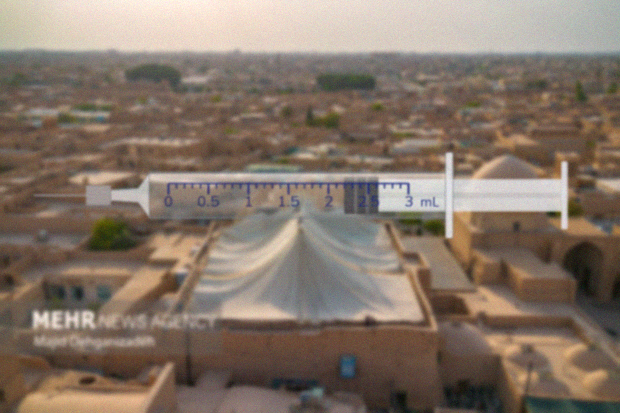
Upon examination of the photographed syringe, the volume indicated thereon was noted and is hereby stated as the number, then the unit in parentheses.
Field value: 2.2 (mL)
